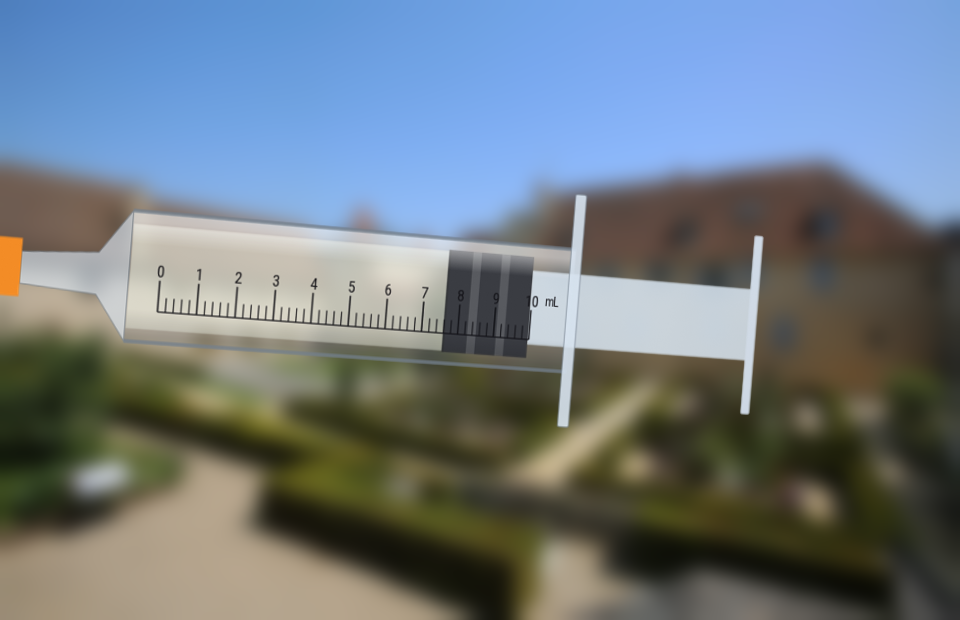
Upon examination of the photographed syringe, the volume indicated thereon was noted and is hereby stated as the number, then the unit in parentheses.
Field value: 7.6 (mL)
